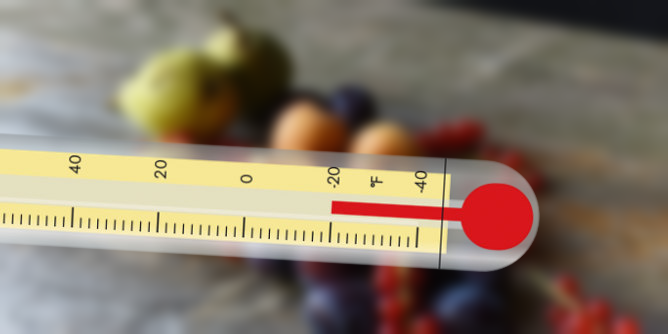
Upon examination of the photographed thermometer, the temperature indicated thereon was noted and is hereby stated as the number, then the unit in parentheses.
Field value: -20 (°F)
